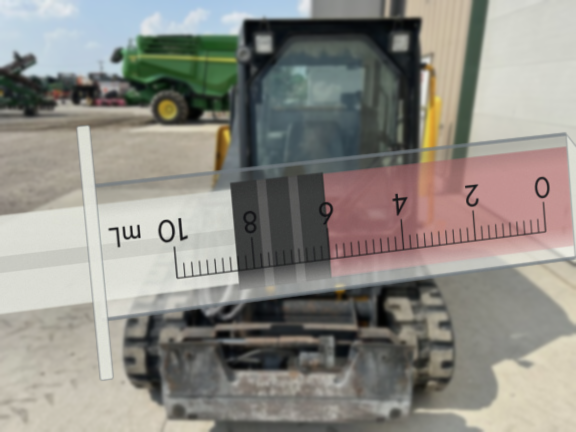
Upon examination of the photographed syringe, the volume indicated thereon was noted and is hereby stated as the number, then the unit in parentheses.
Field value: 6 (mL)
